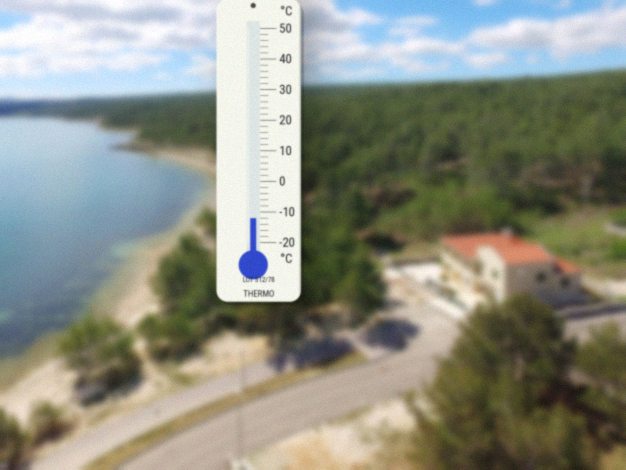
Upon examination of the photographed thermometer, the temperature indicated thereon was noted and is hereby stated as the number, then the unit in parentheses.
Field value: -12 (°C)
